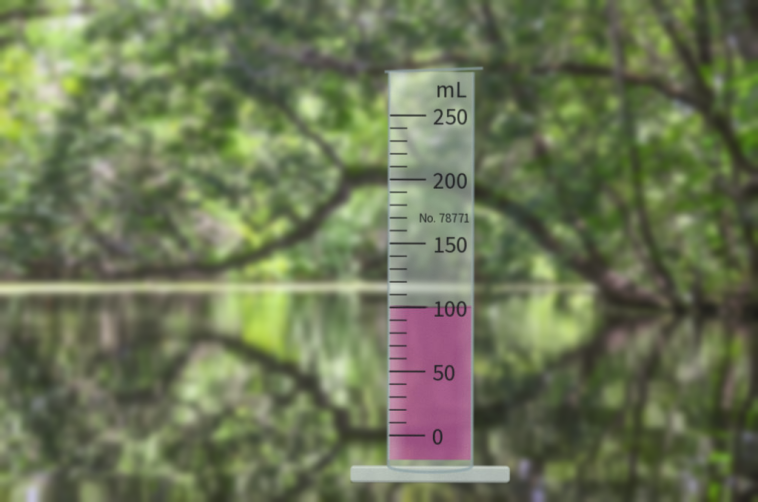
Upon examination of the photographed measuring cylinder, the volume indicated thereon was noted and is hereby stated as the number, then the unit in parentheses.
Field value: 100 (mL)
